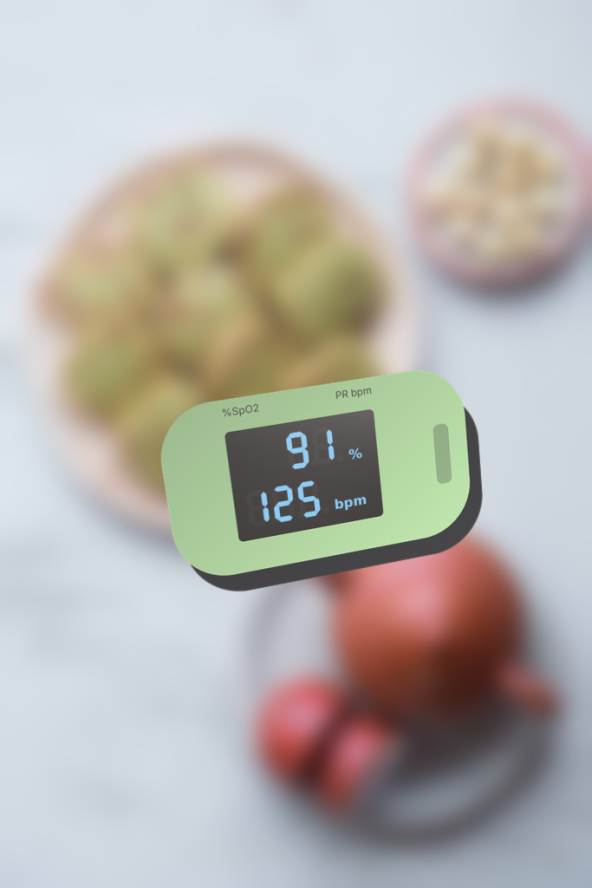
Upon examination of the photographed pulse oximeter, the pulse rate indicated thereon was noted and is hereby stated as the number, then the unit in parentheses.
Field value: 125 (bpm)
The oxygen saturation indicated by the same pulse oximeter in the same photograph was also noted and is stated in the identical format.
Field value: 91 (%)
